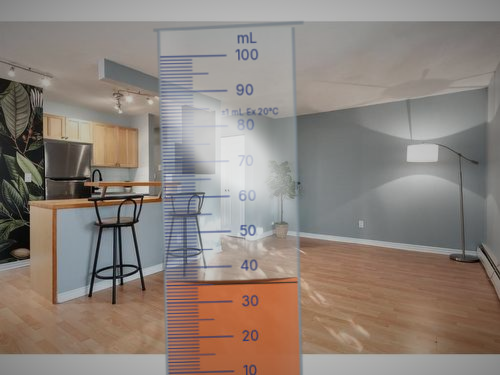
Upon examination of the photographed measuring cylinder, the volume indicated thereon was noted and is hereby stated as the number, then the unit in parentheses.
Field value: 35 (mL)
